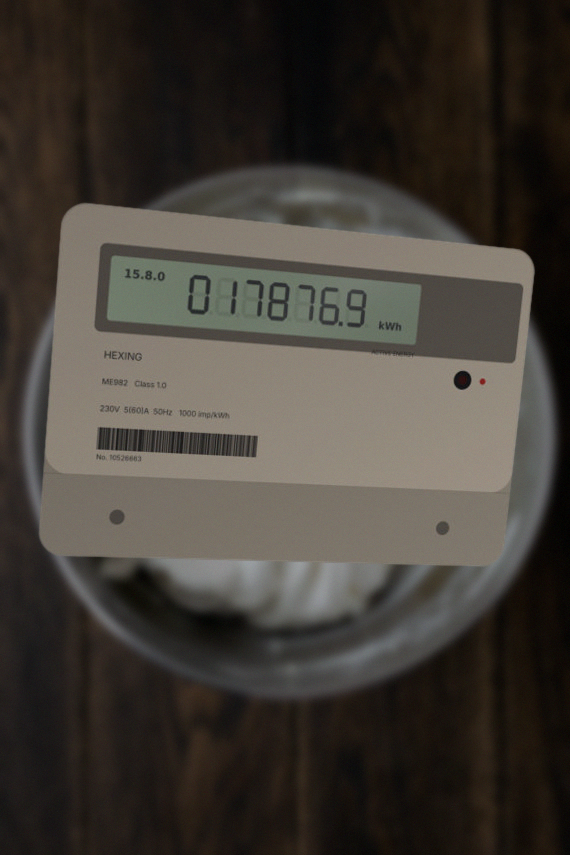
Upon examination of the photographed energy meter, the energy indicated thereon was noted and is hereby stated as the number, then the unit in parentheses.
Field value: 17876.9 (kWh)
